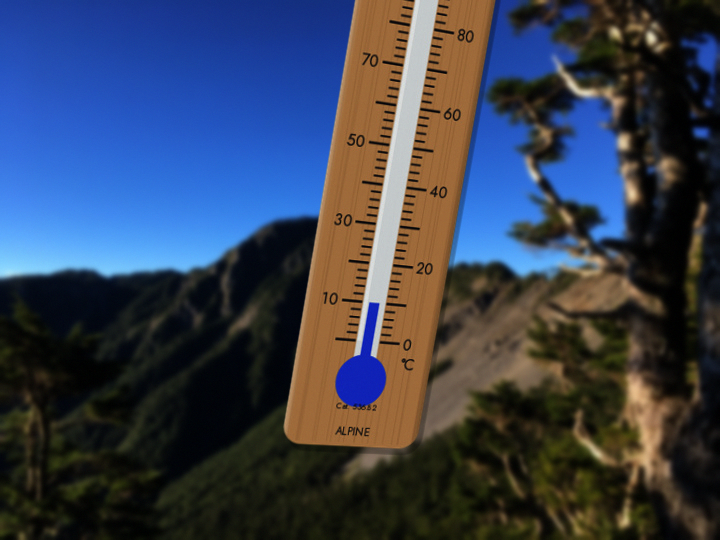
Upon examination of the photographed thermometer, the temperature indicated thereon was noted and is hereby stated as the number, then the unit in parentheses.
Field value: 10 (°C)
